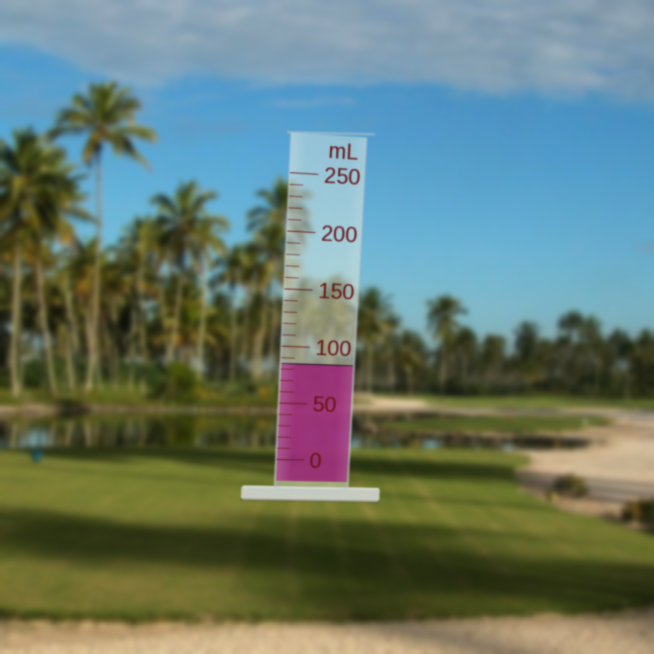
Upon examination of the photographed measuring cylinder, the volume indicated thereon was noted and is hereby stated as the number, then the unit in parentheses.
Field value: 85 (mL)
